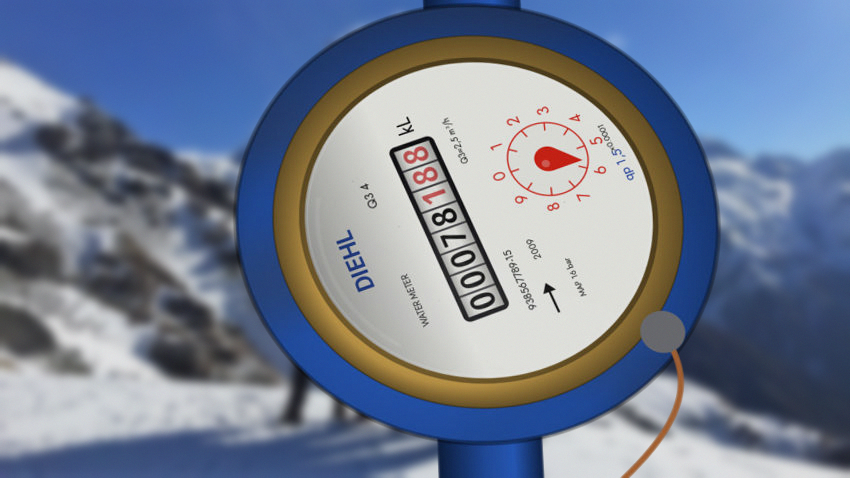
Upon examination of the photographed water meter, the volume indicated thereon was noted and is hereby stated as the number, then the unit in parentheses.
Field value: 78.1885 (kL)
